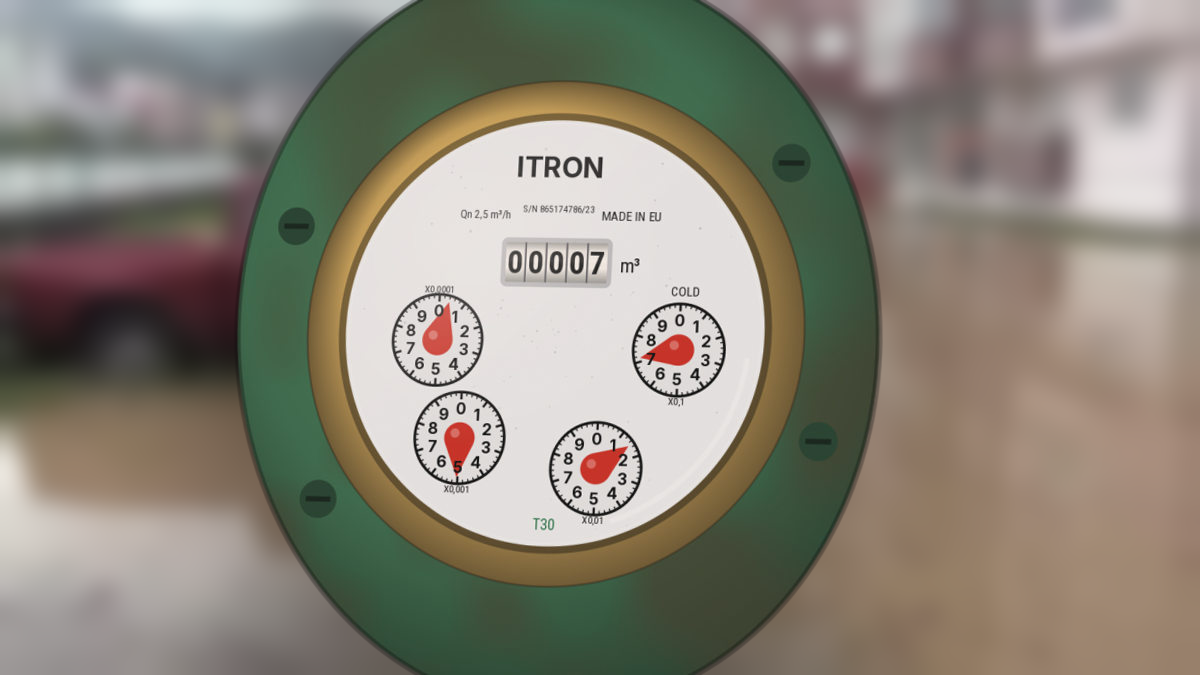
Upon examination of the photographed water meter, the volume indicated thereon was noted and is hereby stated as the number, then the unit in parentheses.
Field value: 7.7150 (m³)
